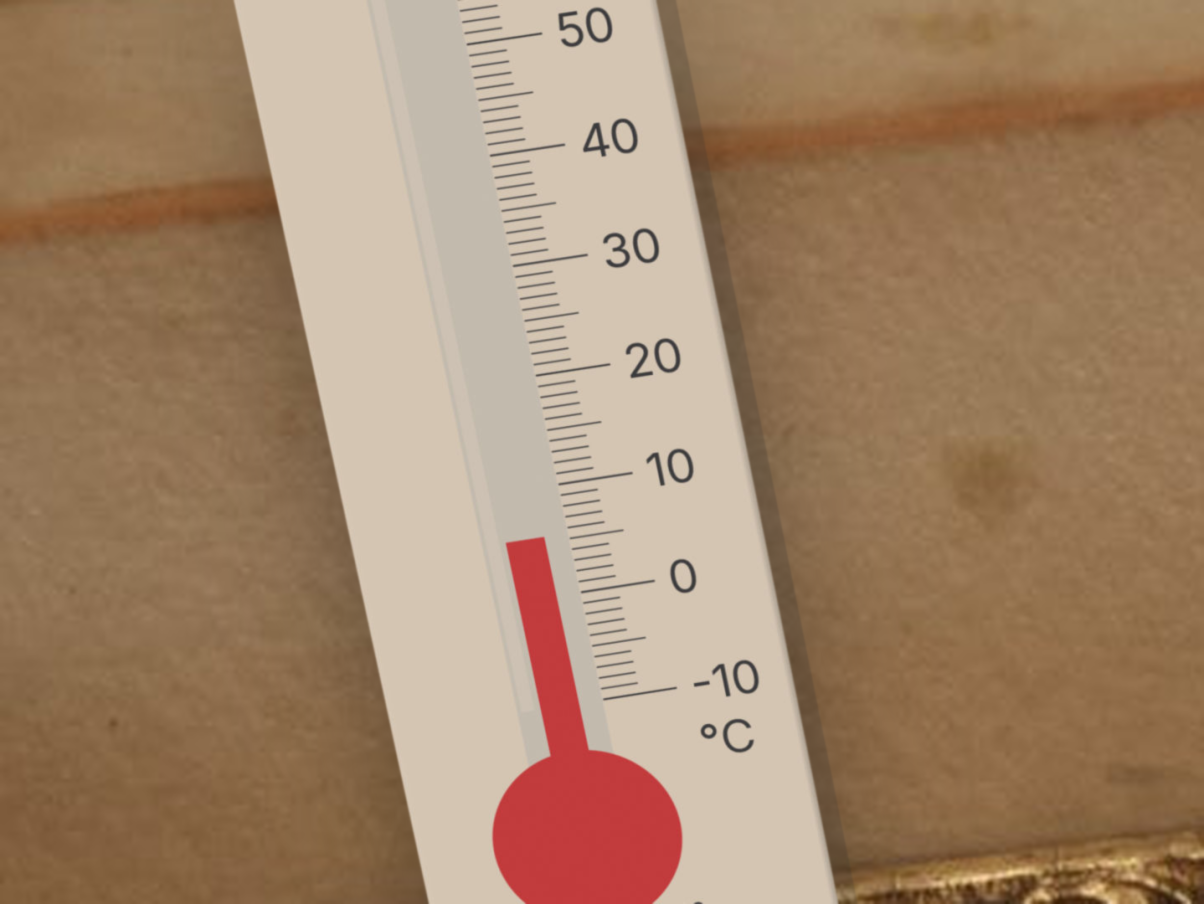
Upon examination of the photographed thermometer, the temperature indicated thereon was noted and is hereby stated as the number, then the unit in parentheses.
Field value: 5.5 (°C)
